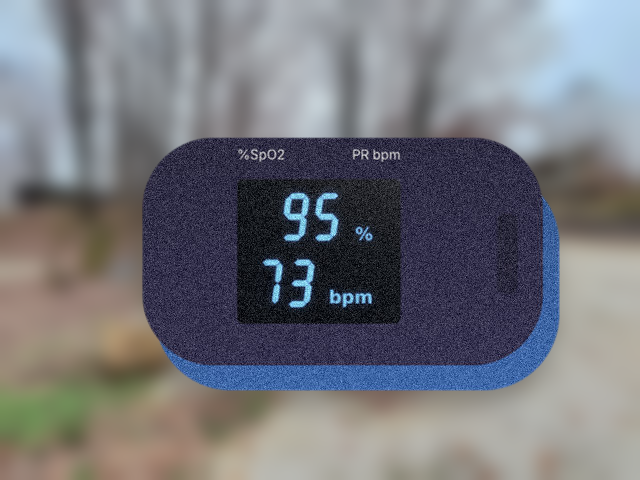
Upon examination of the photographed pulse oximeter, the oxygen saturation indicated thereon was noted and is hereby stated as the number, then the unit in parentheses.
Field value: 95 (%)
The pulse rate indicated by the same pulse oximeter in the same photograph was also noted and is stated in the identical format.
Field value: 73 (bpm)
